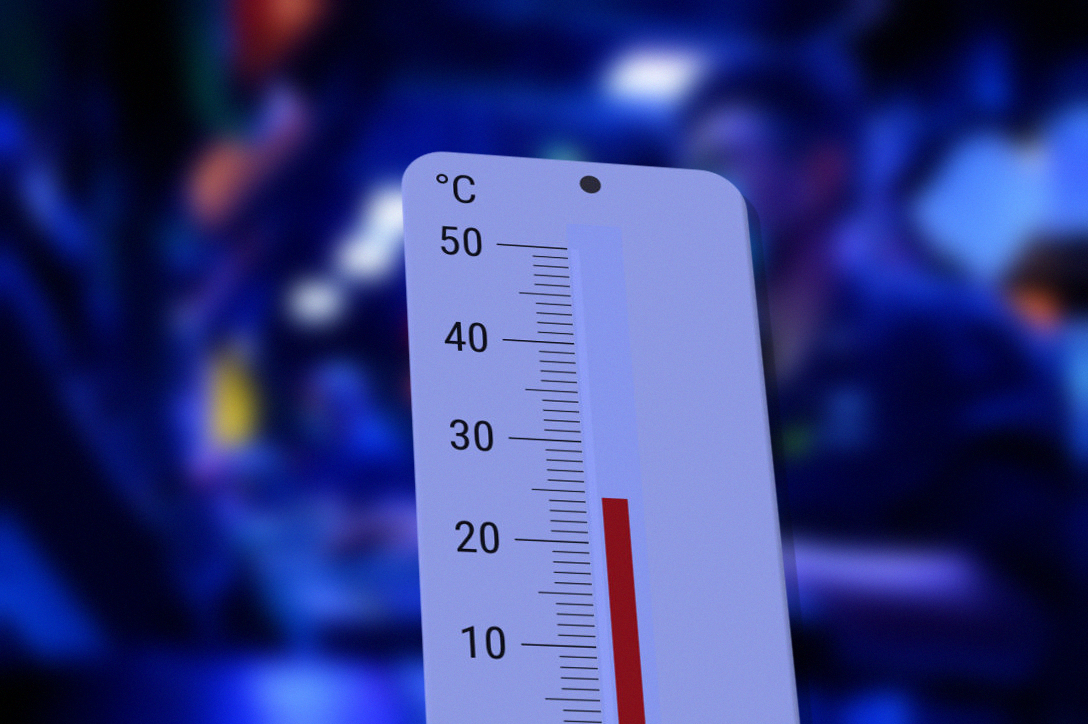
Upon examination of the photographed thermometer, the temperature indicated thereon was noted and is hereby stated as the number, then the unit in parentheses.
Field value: 24.5 (°C)
